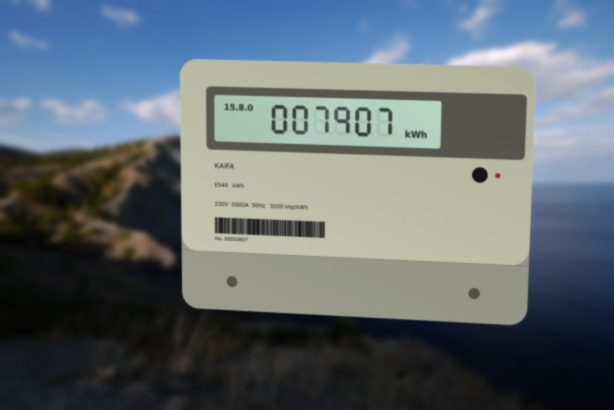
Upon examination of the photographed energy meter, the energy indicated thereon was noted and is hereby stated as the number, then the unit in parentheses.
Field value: 7907 (kWh)
